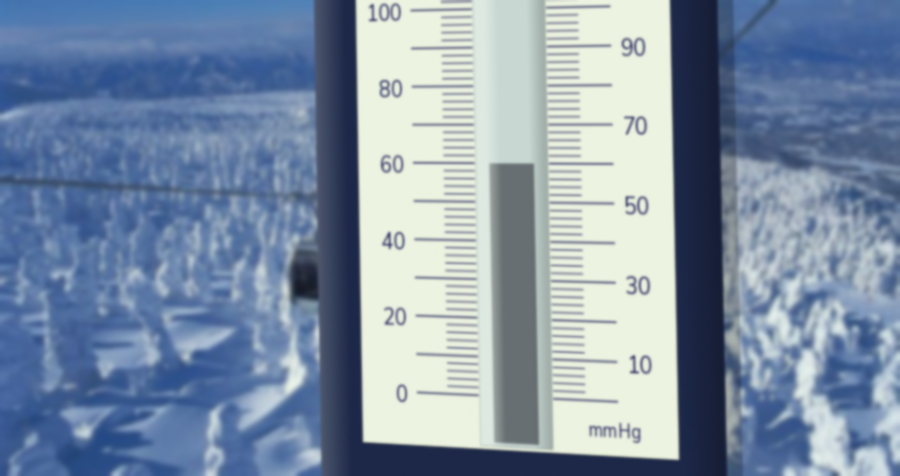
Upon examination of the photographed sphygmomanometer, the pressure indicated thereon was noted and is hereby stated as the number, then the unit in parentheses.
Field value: 60 (mmHg)
